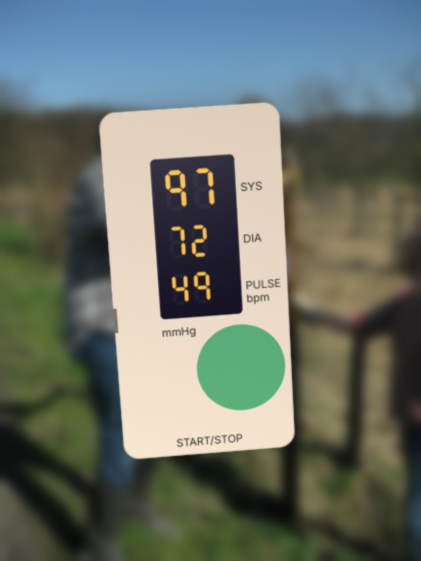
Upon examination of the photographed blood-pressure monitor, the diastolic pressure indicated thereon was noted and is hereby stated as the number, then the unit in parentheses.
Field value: 72 (mmHg)
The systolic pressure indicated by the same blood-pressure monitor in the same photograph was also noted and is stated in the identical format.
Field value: 97 (mmHg)
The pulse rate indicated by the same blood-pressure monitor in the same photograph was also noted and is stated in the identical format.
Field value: 49 (bpm)
